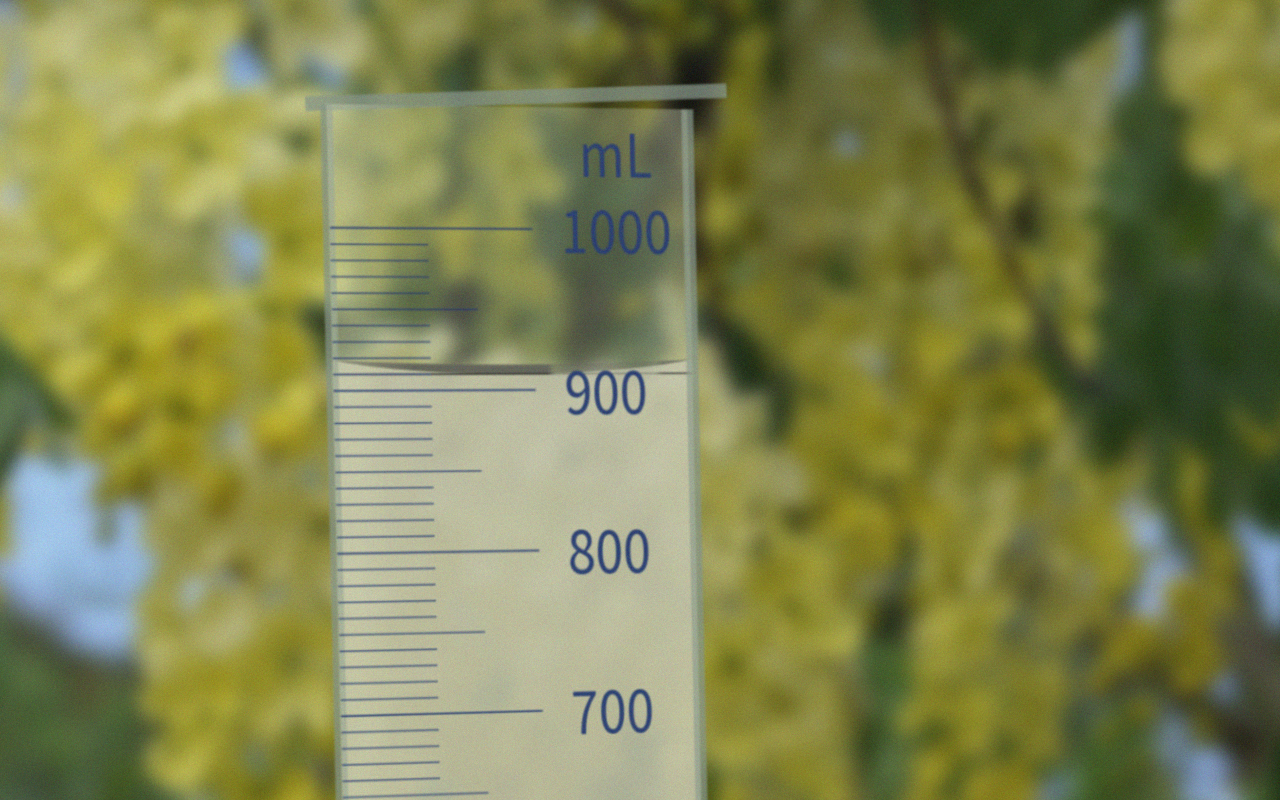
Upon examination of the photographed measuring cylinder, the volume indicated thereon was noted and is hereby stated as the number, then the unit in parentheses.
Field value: 910 (mL)
